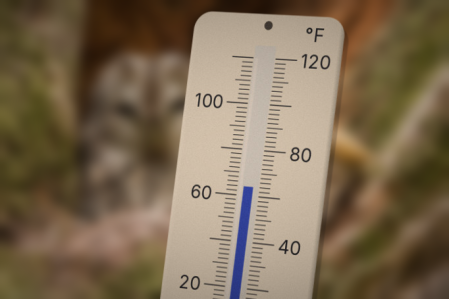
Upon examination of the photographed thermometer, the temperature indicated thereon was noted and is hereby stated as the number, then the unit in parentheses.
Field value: 64 (°F)
